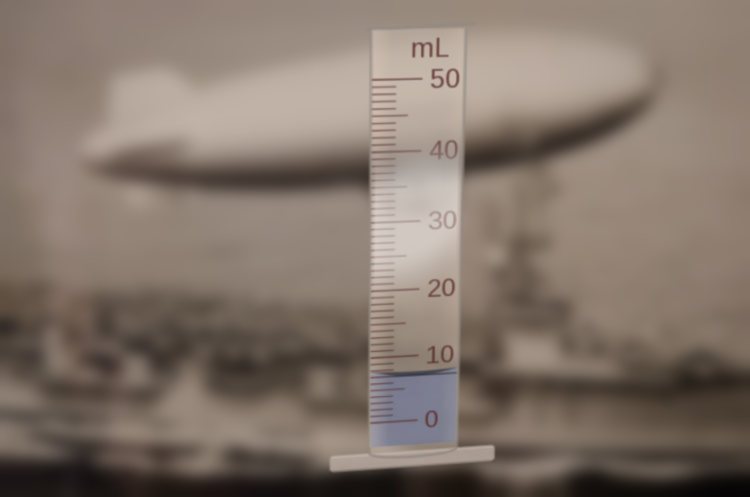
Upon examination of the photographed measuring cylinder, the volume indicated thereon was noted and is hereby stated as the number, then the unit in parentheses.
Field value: 7 (mL)
